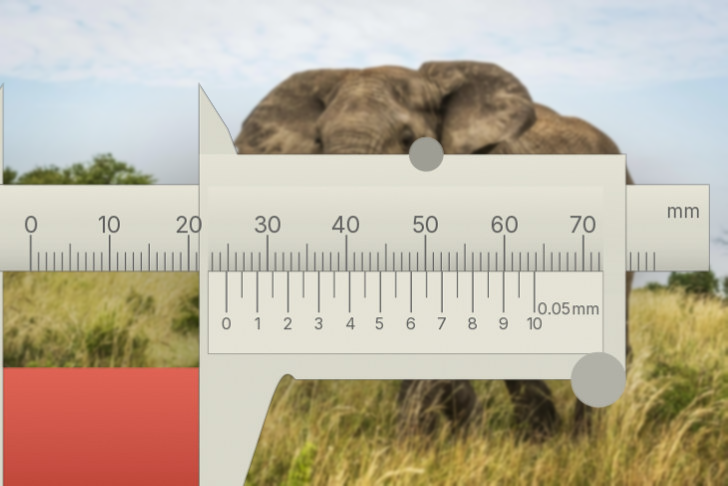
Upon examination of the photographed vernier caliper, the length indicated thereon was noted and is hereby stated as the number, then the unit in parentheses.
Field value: 24.8 (mm)
